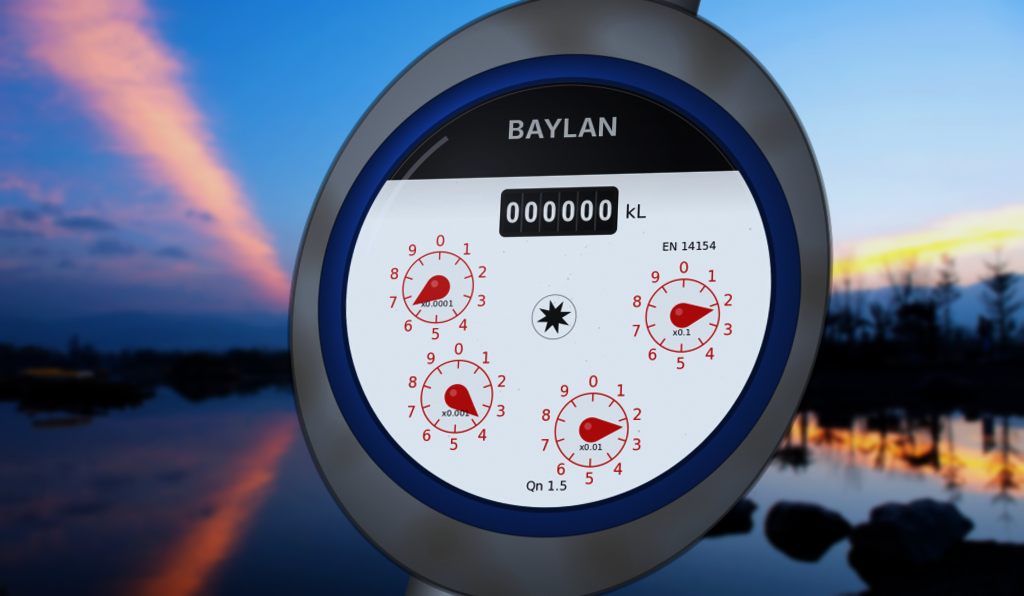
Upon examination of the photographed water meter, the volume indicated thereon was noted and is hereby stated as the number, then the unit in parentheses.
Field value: 0.2236 (kL)
